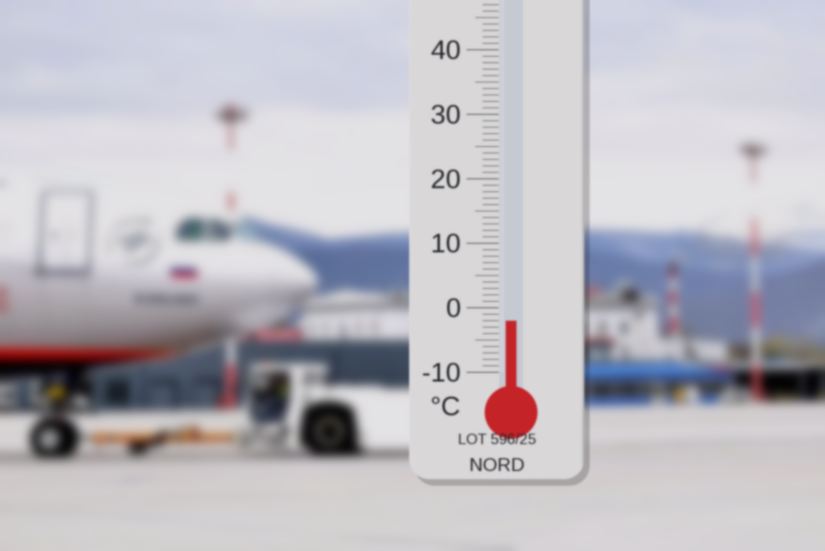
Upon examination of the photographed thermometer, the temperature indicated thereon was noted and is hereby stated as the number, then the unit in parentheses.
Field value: -2 (°C)
